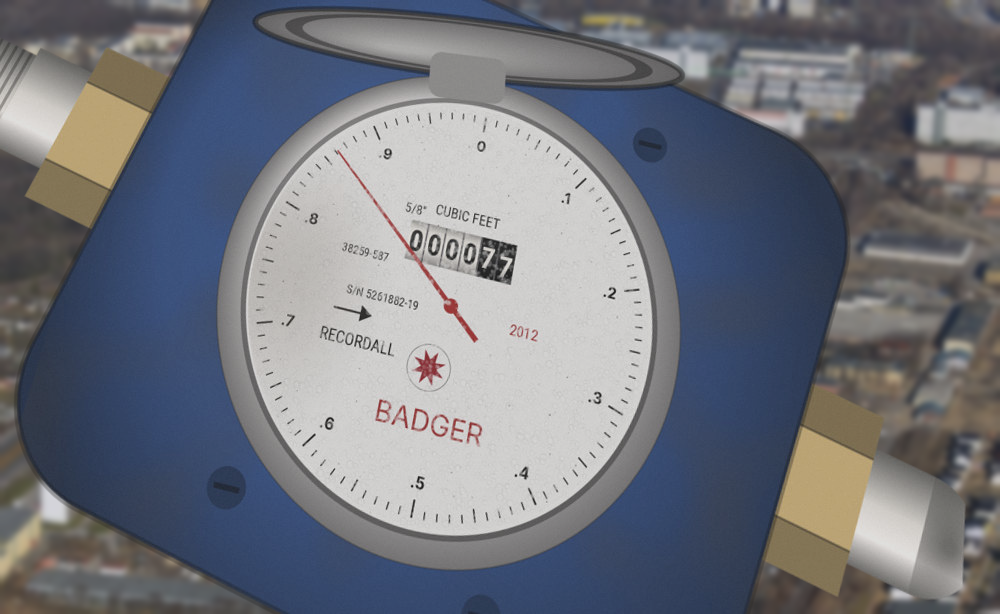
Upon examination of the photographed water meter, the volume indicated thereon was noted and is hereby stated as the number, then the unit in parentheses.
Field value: 76.86 (ft³)
